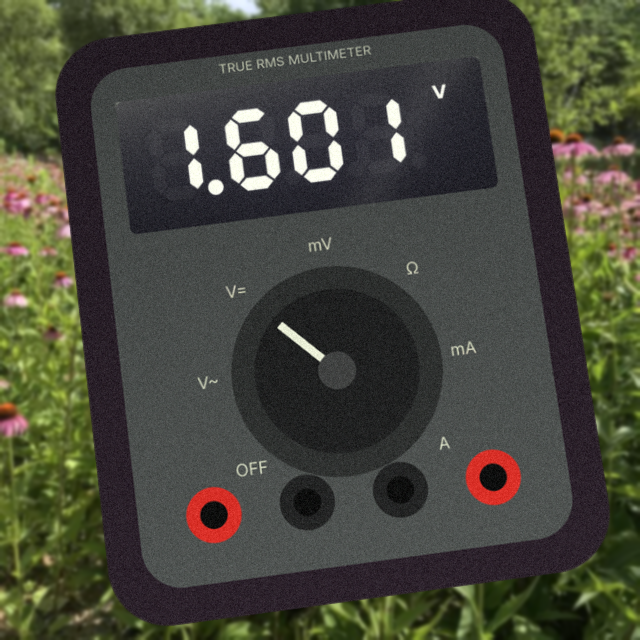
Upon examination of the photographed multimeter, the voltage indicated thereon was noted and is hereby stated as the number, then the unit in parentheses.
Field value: 1.601 (V)
